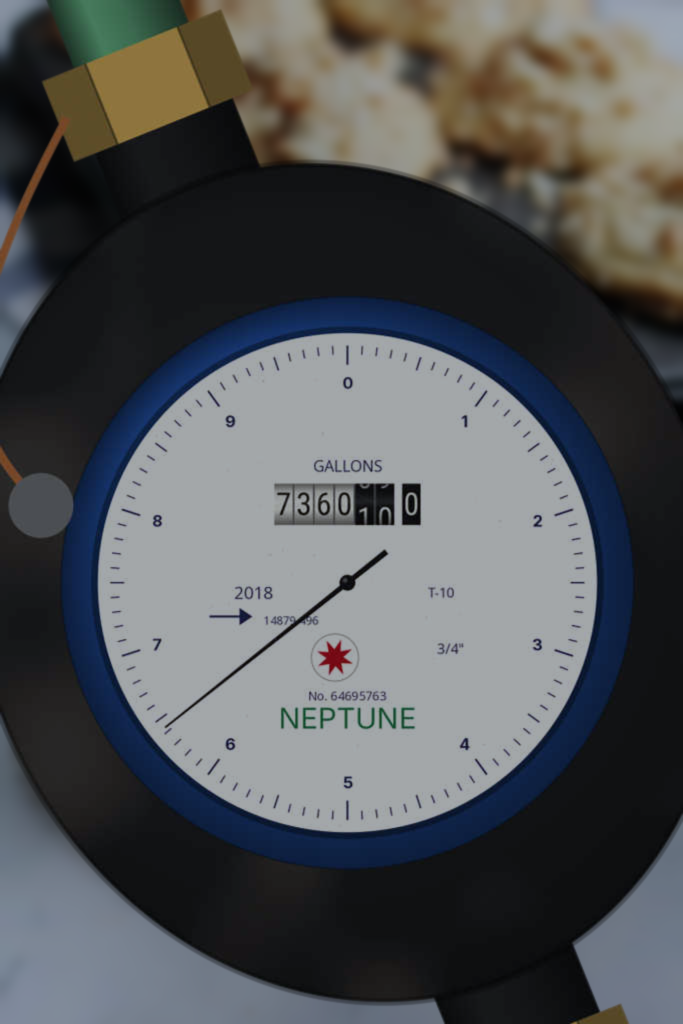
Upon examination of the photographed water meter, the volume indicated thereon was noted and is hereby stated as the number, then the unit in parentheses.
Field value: 7360096.4 (gal)
